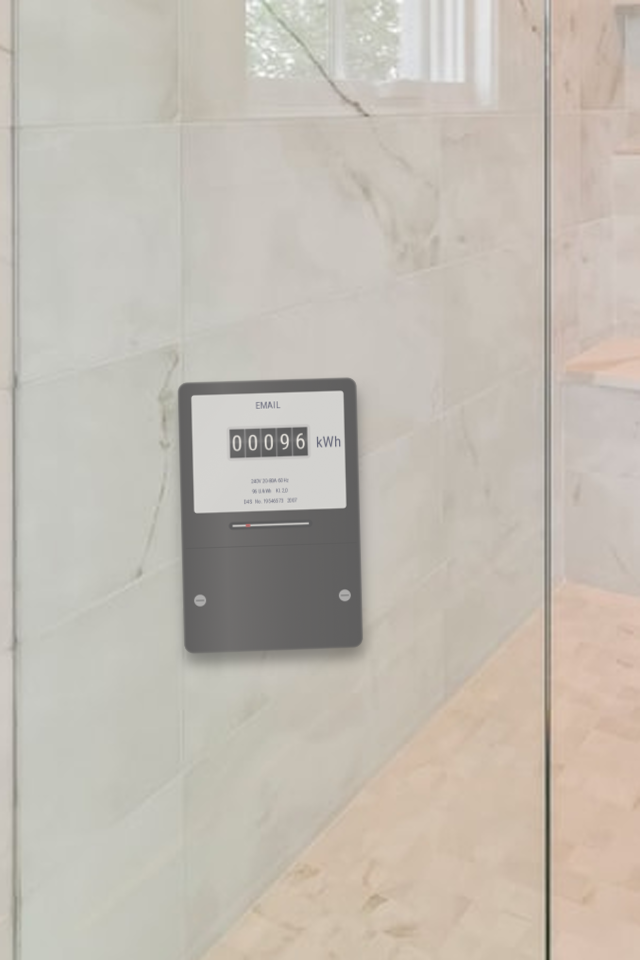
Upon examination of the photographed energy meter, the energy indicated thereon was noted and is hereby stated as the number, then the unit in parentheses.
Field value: 96 (kWh)
